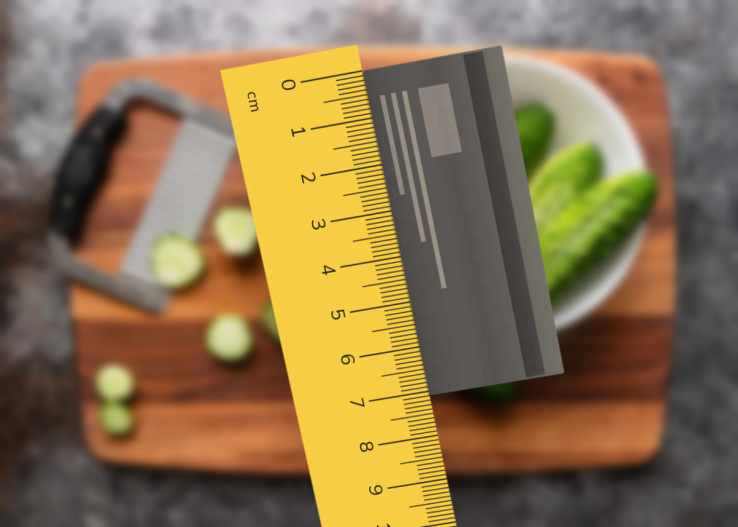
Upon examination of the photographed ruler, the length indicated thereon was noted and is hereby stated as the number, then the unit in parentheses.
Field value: 7.1 (cm)
